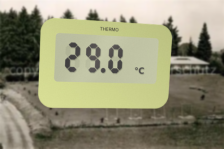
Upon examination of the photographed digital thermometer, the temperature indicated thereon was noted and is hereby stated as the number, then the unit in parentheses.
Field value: 29.0 (°C)
